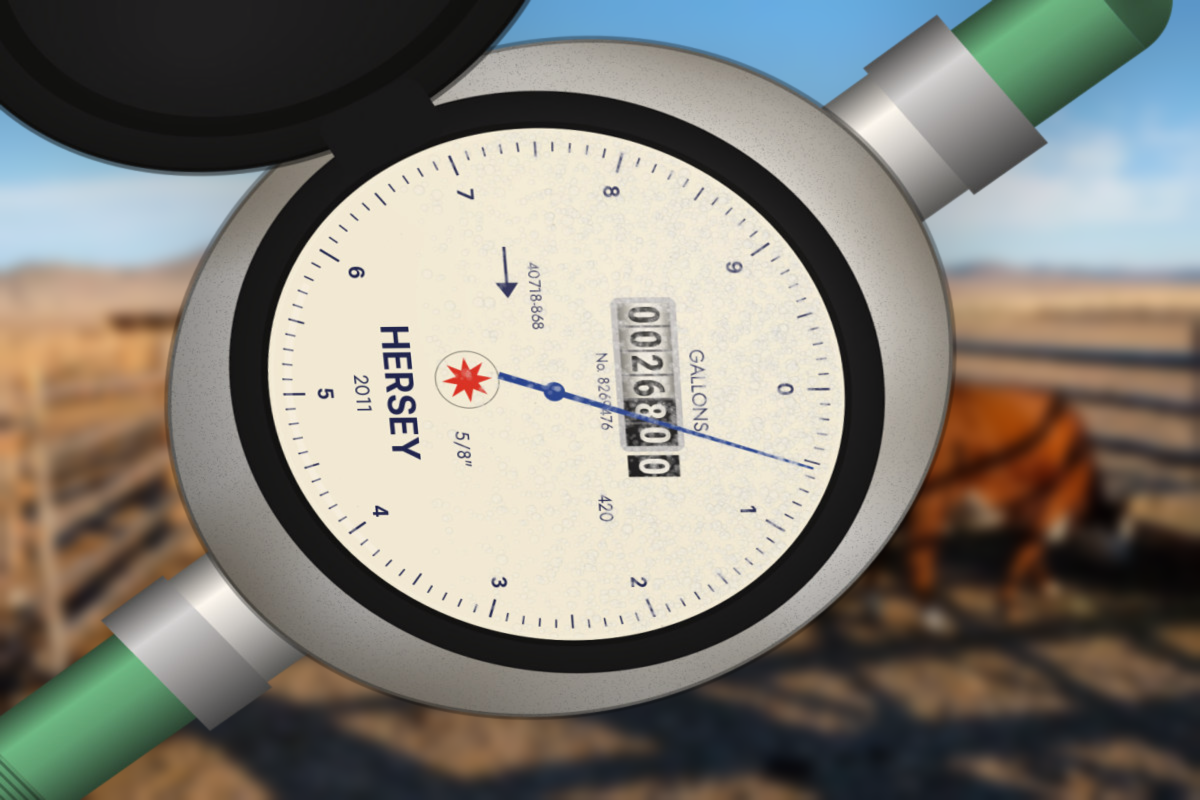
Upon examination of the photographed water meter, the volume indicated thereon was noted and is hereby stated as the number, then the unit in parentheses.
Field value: 26800.5 (gal)
